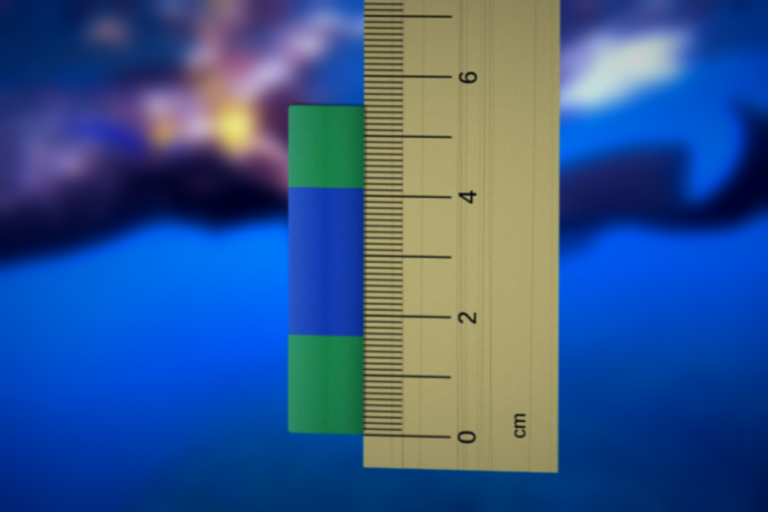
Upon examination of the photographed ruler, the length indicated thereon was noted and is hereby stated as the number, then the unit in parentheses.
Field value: 5.5 (cm)
